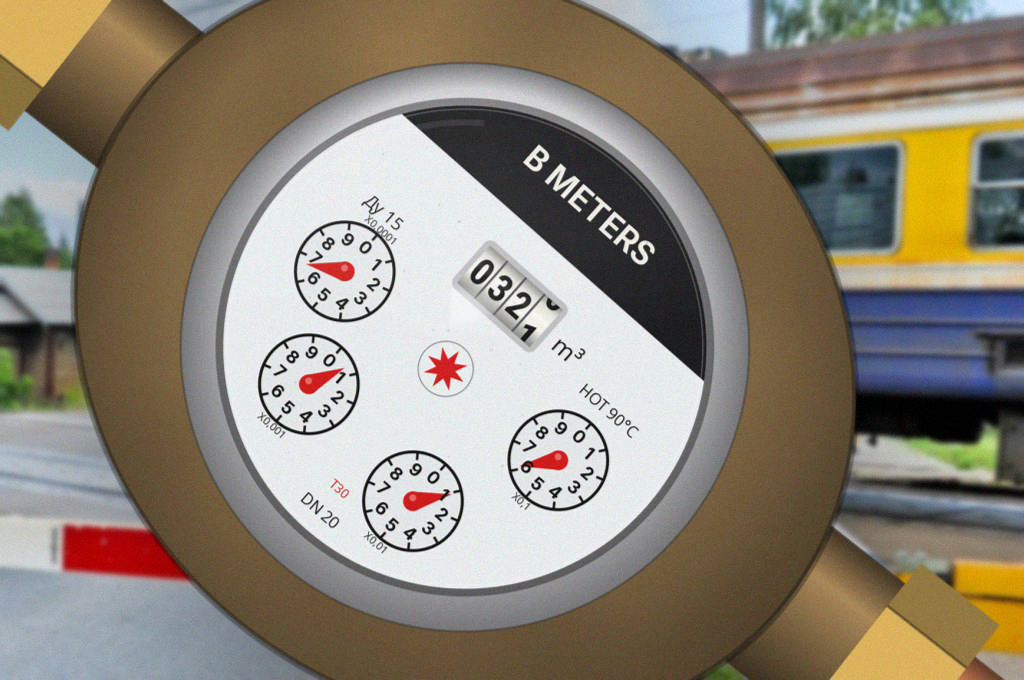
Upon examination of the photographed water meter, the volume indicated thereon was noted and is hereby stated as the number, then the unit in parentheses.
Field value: 320.6106 (m³)
